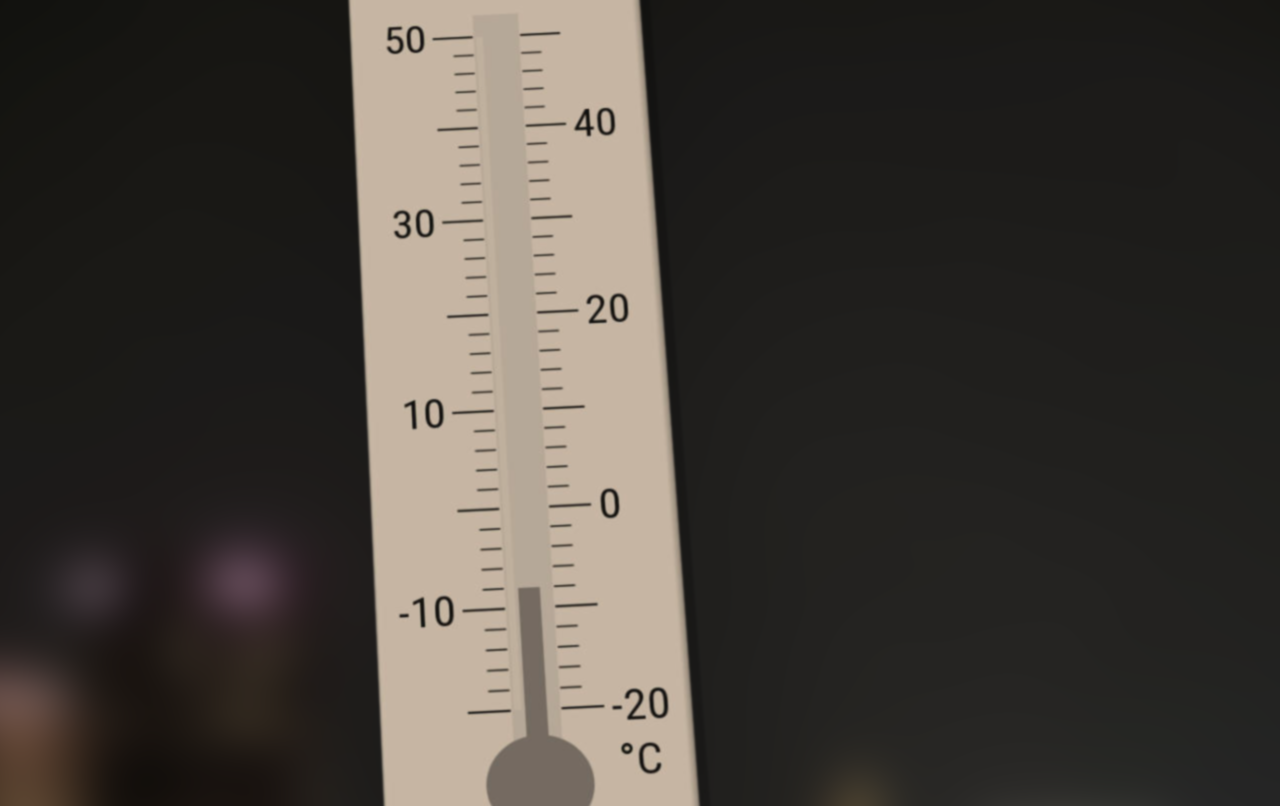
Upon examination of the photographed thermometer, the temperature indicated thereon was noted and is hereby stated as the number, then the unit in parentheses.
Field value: -8 (°C)
